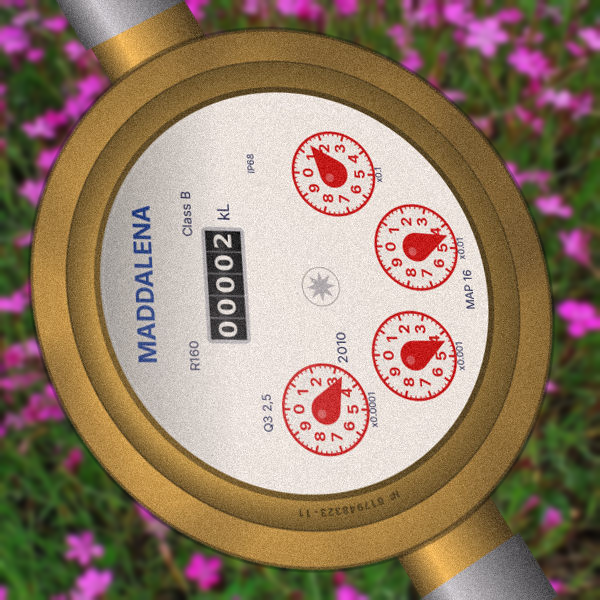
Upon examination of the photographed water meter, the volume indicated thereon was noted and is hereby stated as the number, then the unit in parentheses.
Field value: 2.1443 (kL)
